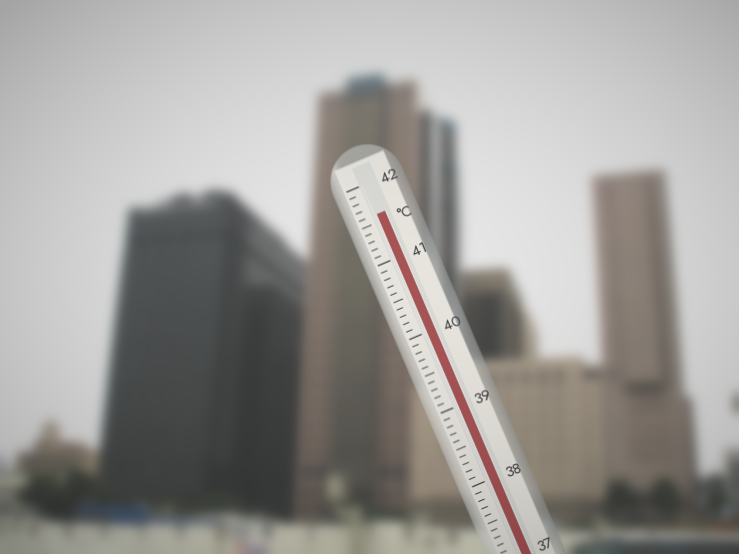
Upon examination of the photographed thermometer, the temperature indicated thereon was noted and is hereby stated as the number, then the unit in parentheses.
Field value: 41.6 (°C)
